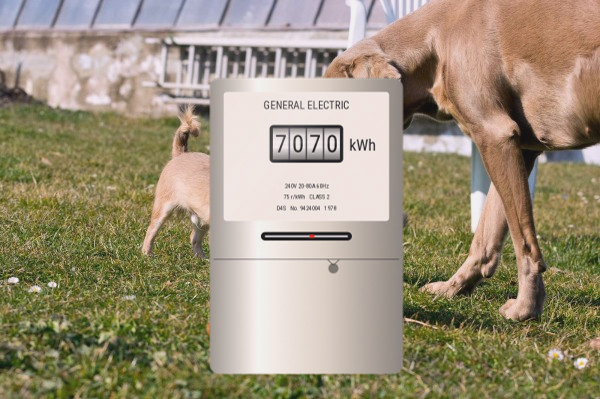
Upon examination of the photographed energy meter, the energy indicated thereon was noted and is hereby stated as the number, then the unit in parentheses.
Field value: 7070 (kWh)
